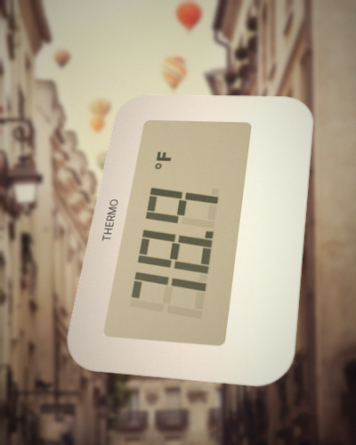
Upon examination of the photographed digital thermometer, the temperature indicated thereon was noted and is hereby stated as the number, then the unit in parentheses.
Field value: 78.9 (°F)
